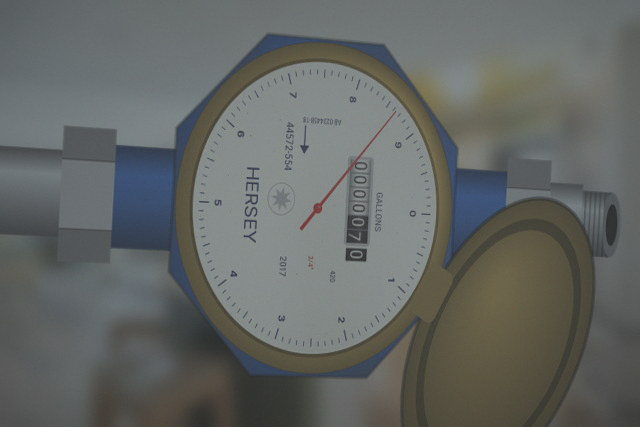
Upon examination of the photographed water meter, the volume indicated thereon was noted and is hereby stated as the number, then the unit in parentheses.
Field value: 68.6 (gal)
